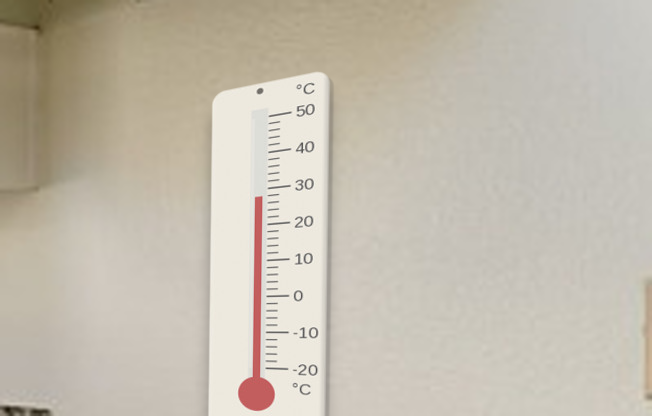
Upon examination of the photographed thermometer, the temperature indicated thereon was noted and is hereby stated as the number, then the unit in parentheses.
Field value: 28 (°C)
